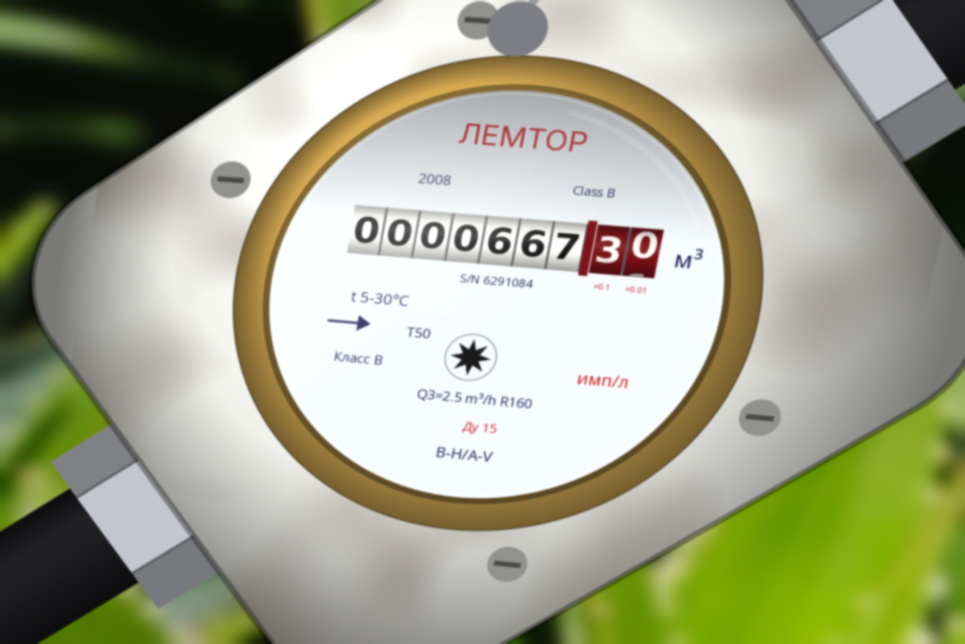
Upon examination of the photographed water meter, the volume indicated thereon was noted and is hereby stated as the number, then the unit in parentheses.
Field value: 667.30 (m³)
